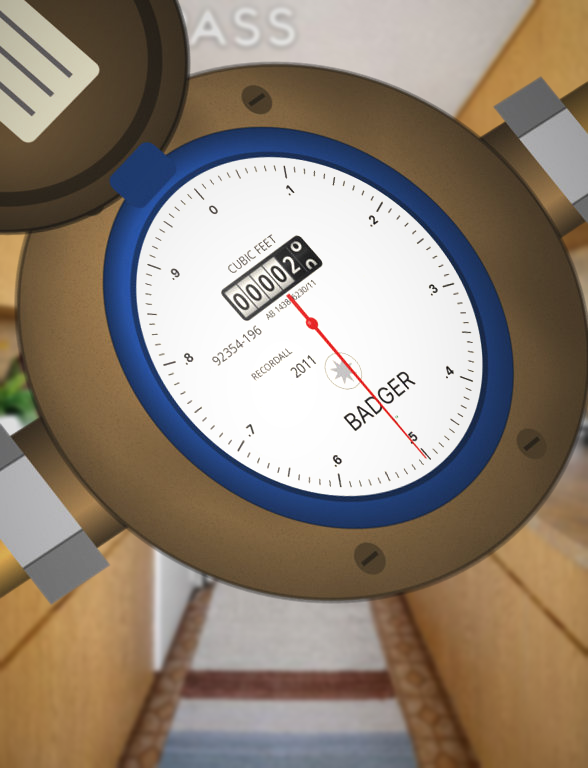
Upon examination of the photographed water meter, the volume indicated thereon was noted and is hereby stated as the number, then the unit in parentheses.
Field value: 28.50 (ft³)
